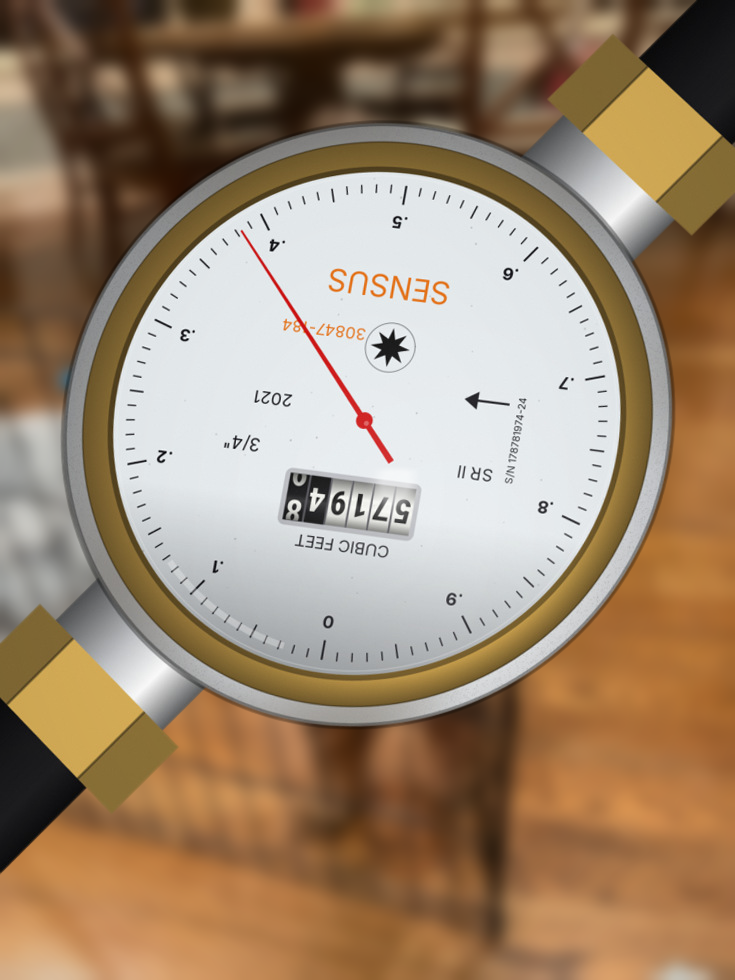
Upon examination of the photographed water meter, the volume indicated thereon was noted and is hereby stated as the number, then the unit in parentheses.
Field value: 571948.38 (ft³)
